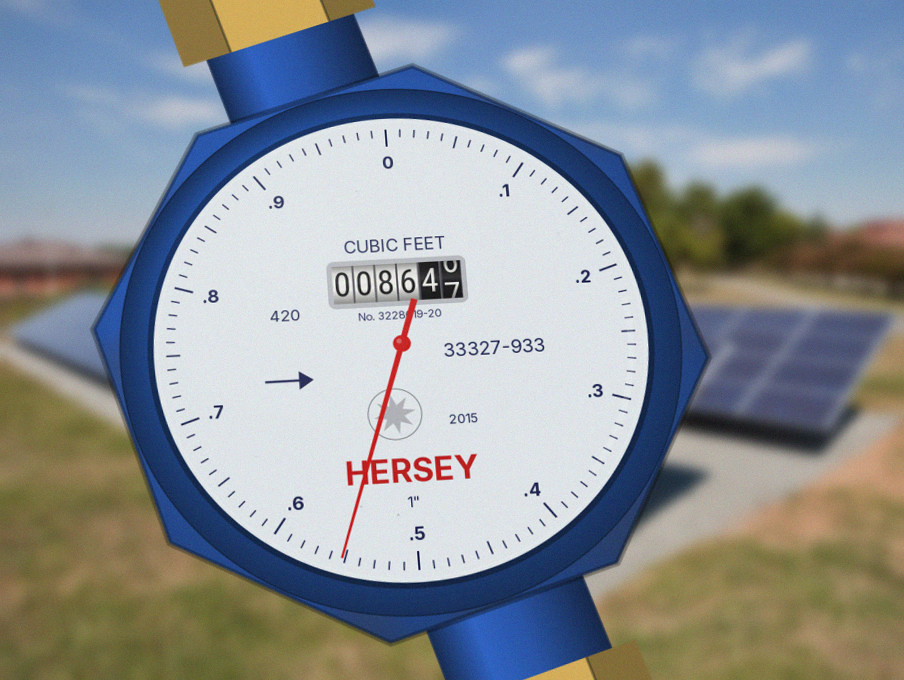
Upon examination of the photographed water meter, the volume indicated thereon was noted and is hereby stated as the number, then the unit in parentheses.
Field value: 8646.55 (ft³)
